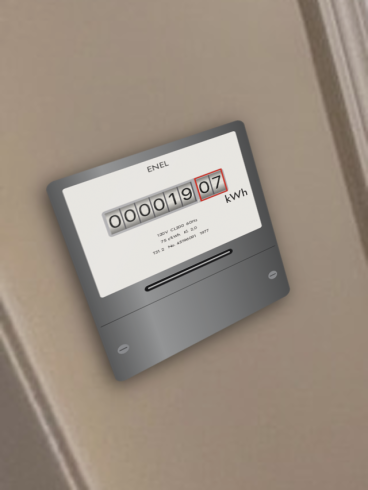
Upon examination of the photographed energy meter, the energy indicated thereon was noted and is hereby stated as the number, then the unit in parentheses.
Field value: 19.07 (kWh)
